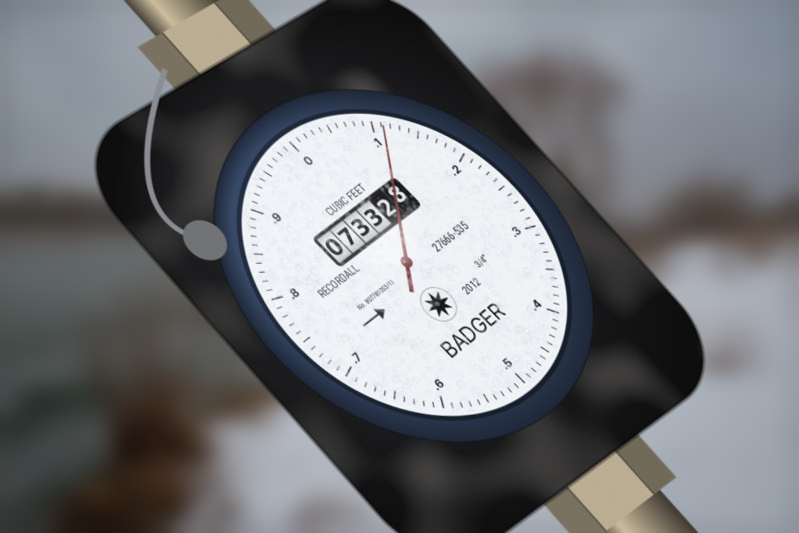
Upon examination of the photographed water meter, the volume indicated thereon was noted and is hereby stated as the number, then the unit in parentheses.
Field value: 73328.11 (ft³)
